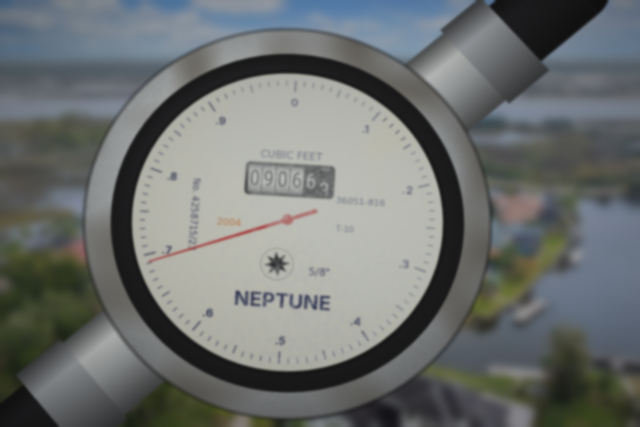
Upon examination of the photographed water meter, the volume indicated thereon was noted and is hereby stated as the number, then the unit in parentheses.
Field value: 90662.69 (ft³)
